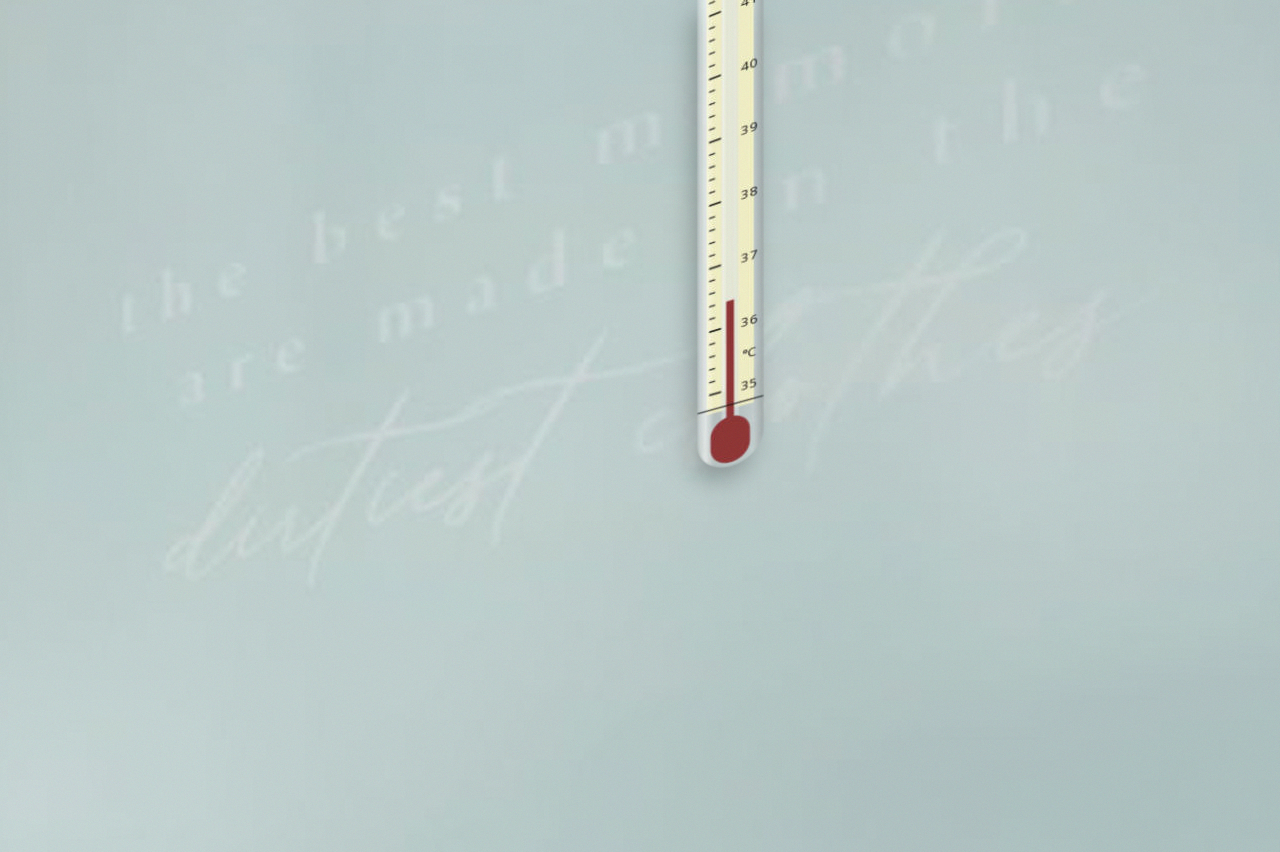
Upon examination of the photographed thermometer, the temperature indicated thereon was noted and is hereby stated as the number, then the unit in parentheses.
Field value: 36.4 (°C)
